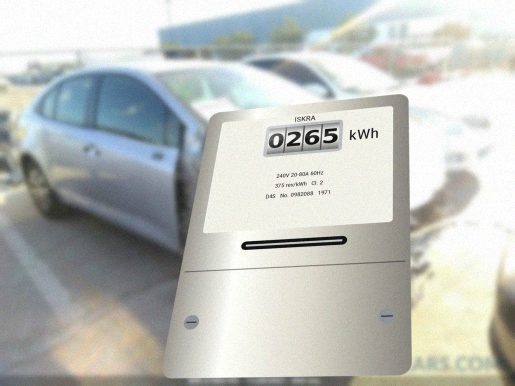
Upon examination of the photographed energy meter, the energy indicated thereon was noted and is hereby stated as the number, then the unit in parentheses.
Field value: 265 (kWh)
